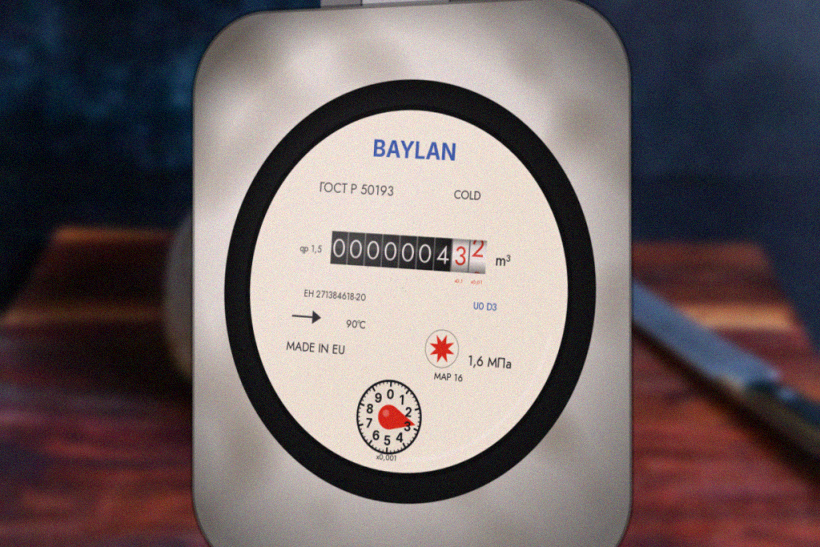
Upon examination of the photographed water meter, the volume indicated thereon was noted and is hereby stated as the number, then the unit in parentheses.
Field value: 4.322 (m³)
